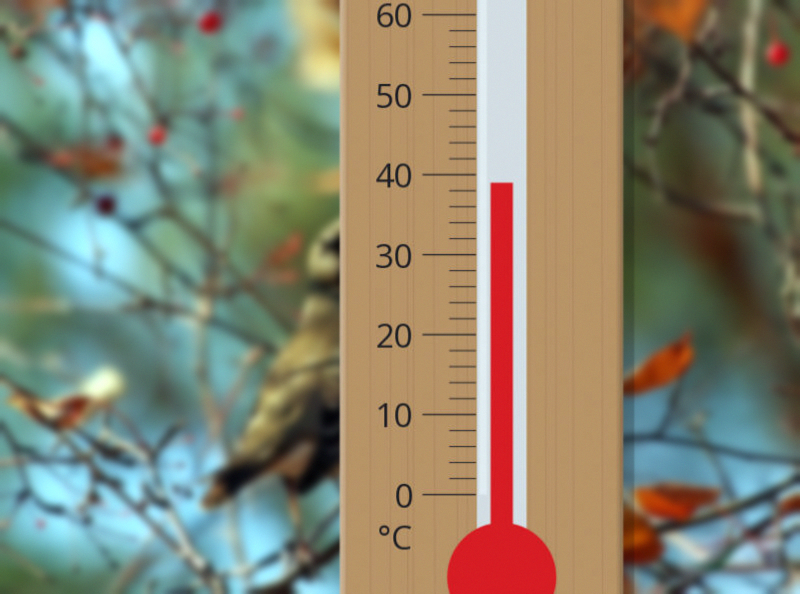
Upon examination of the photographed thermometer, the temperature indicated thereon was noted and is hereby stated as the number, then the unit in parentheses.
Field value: 39 (°C)
